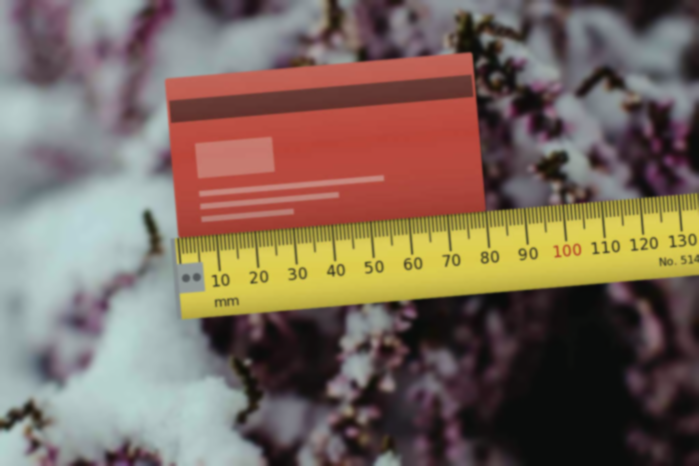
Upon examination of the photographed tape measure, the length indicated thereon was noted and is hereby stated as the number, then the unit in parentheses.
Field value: 80 (mm)
